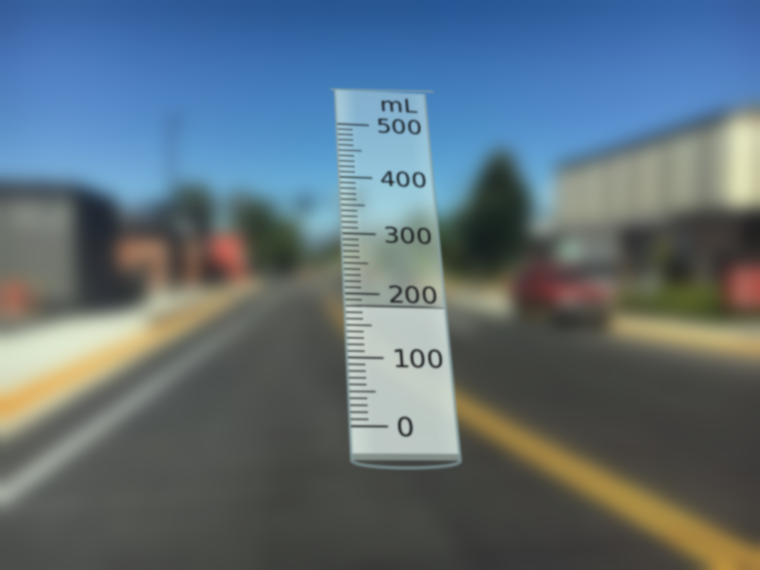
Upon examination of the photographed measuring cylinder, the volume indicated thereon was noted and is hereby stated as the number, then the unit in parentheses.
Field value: 180 (mL)
